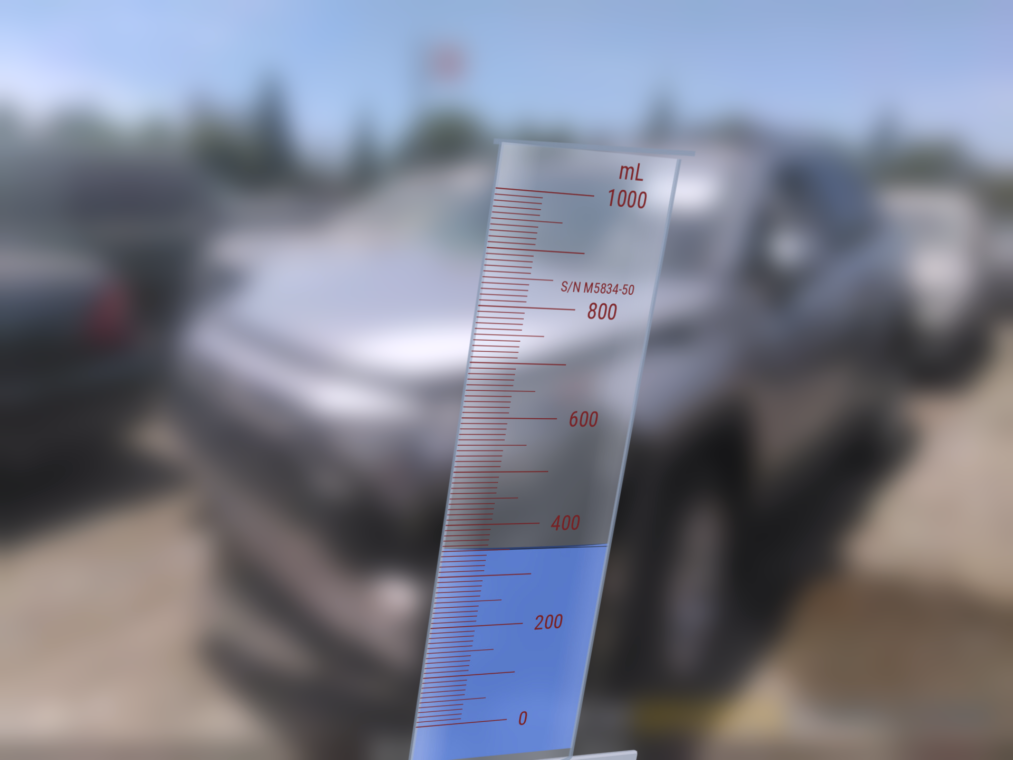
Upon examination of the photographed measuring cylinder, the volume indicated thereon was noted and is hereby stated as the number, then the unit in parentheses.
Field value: 350 (mL)
